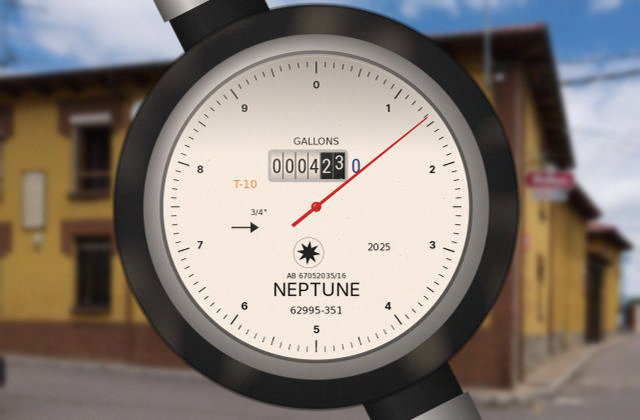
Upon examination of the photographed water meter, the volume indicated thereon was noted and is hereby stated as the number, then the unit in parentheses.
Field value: 4231.4 (gal)
